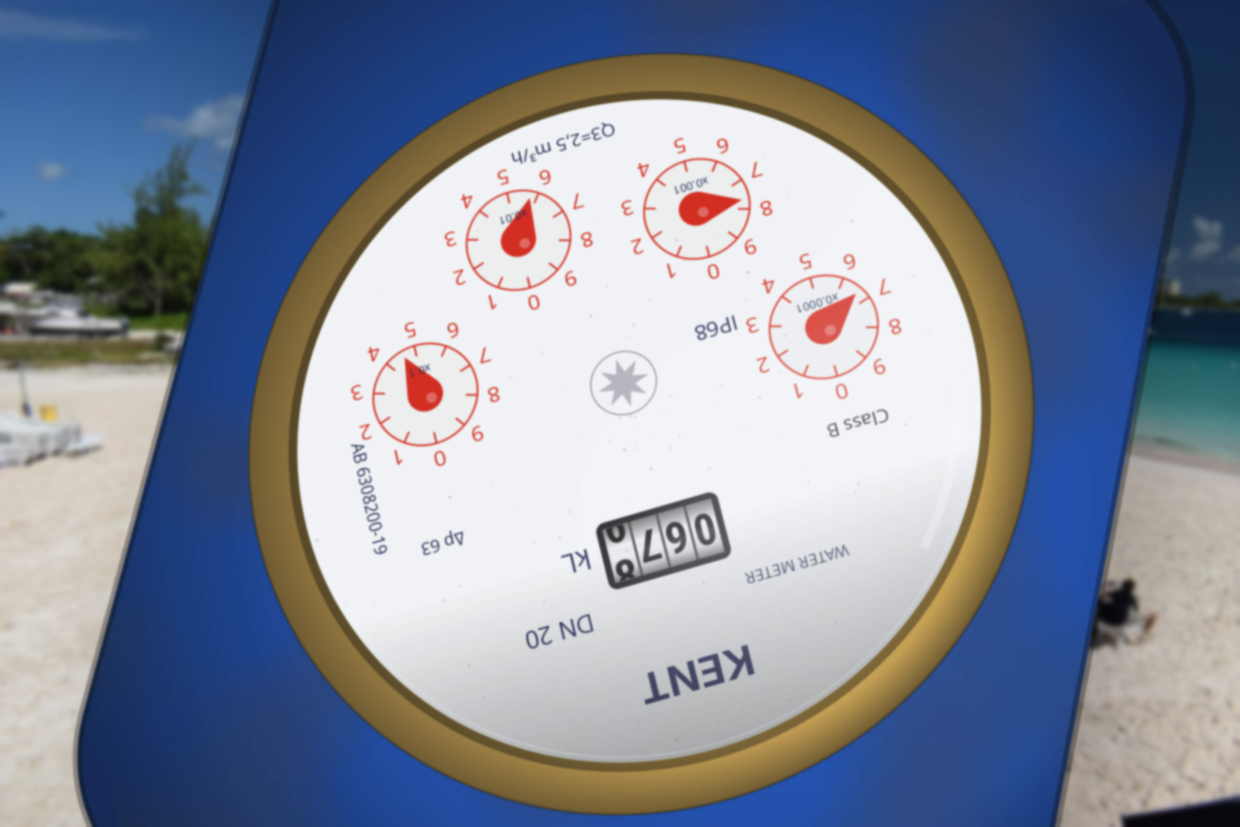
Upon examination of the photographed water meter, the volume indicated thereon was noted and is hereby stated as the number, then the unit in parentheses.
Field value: 678.4576 (kL)
